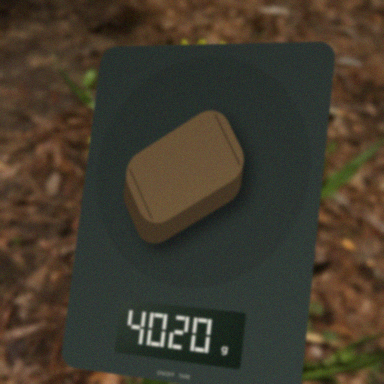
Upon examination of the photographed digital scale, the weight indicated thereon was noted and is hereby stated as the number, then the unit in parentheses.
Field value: 4020 (g)
